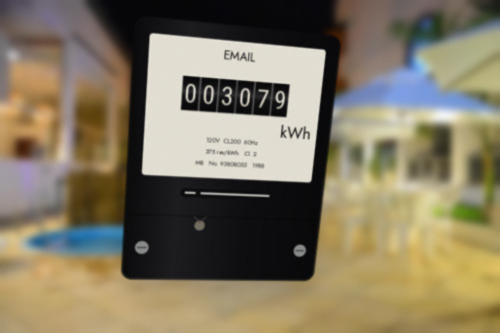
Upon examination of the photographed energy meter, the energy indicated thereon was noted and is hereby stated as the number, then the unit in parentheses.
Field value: 3079 (kWh)
